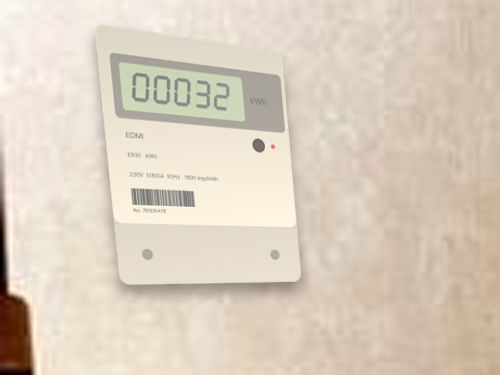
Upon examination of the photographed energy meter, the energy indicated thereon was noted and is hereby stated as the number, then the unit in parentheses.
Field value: 32 (kWh)
